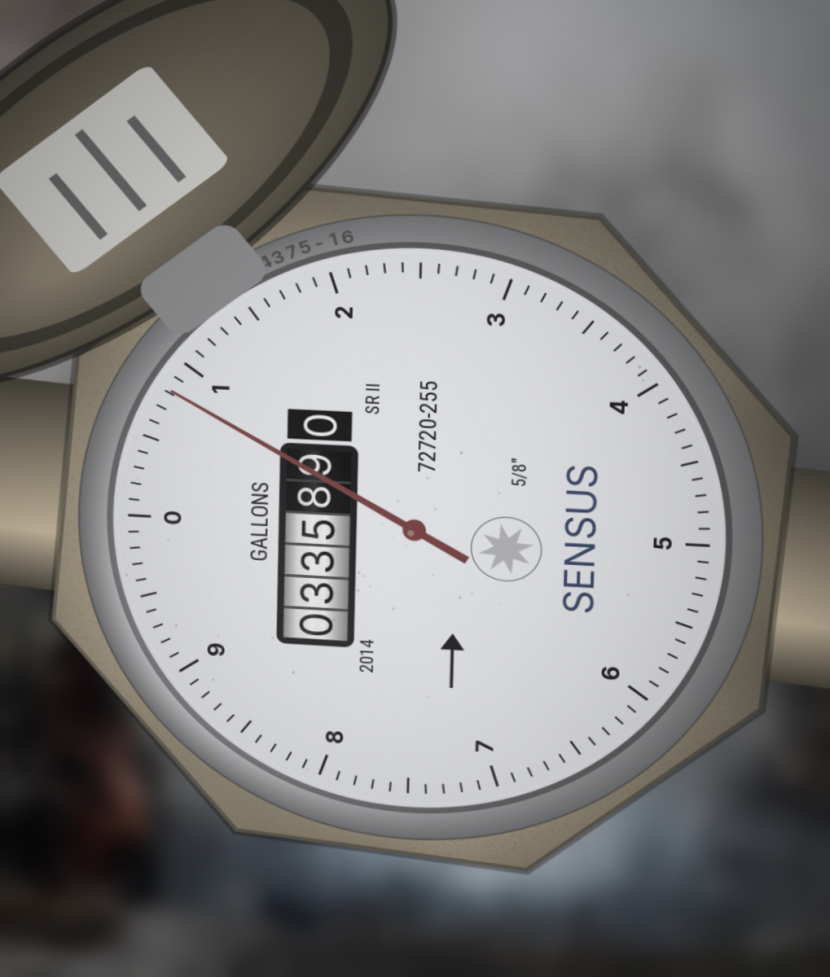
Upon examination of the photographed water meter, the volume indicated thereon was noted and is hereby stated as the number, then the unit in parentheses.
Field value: 335890.8 (gal)
